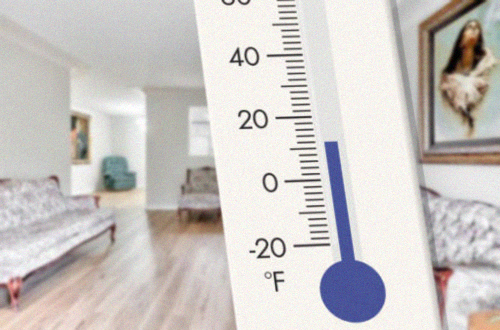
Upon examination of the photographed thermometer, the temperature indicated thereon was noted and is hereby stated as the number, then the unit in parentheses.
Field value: 12 (°F)
